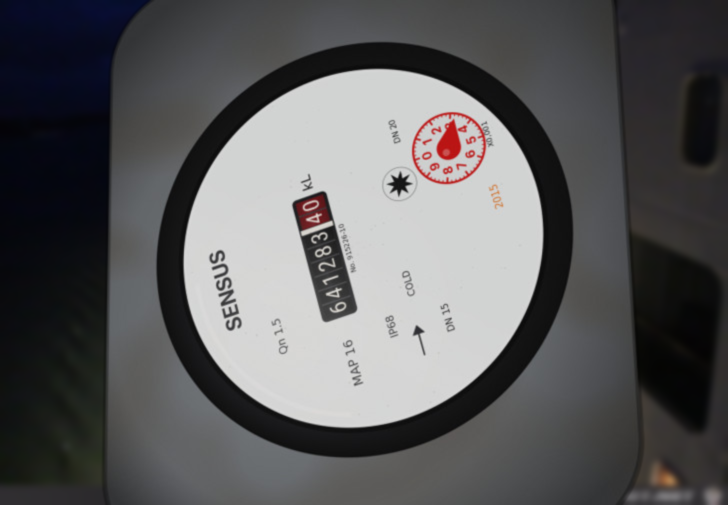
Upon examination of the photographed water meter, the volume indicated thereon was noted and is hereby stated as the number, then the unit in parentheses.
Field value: 641283.403 (kL)
